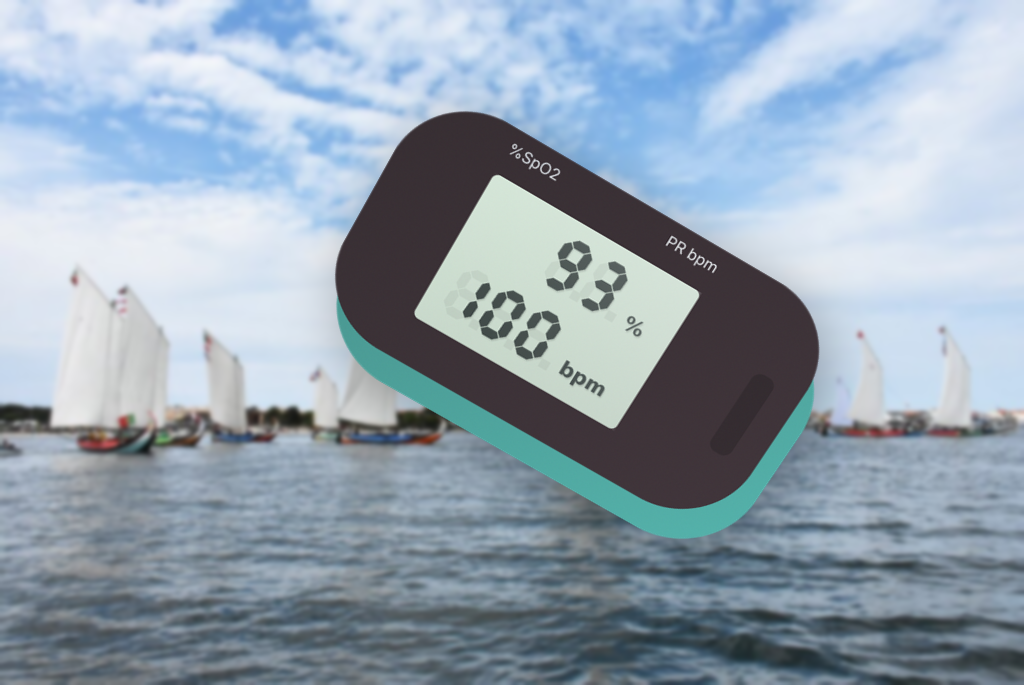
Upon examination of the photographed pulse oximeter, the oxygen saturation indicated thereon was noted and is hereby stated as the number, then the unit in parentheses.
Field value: 93 (%)
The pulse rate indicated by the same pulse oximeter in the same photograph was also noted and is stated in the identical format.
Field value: 100 (bpm)
